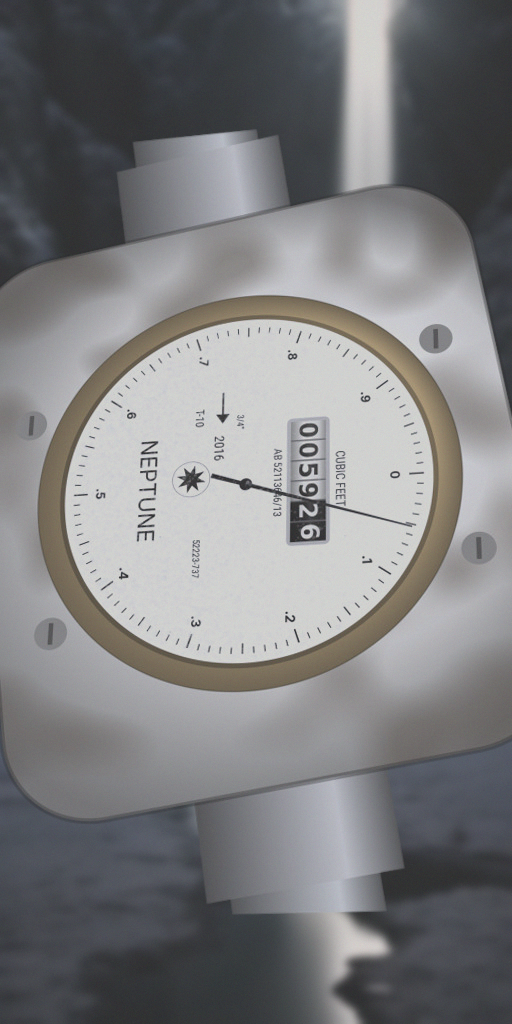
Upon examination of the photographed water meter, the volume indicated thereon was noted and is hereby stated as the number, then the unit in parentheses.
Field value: 5926.05 (ft³)
